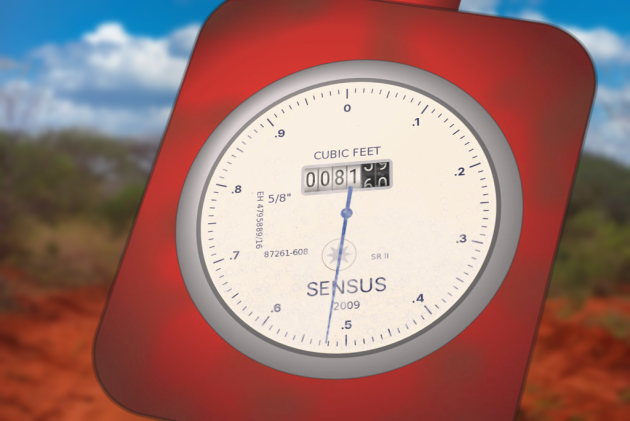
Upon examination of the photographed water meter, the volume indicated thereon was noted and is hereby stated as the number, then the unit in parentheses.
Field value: 8159.52 (ft³)
